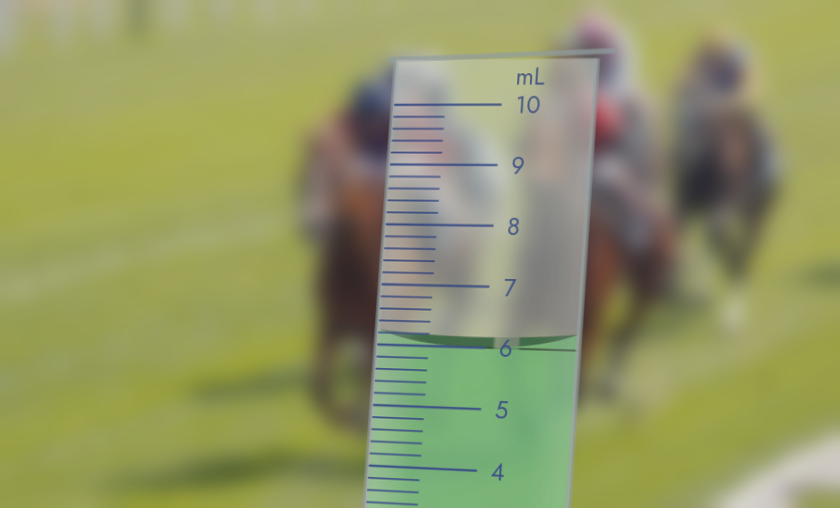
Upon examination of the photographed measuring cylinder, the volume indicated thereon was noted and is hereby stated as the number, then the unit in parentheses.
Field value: 6 (mL)
